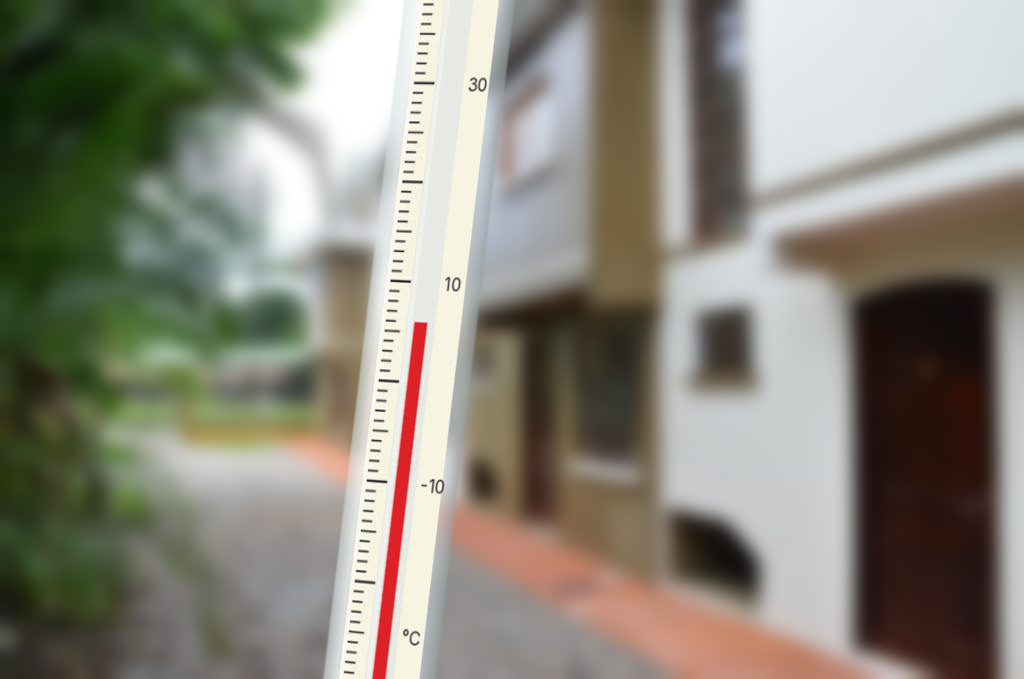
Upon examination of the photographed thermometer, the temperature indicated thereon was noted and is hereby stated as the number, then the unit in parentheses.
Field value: 6 (°C)
